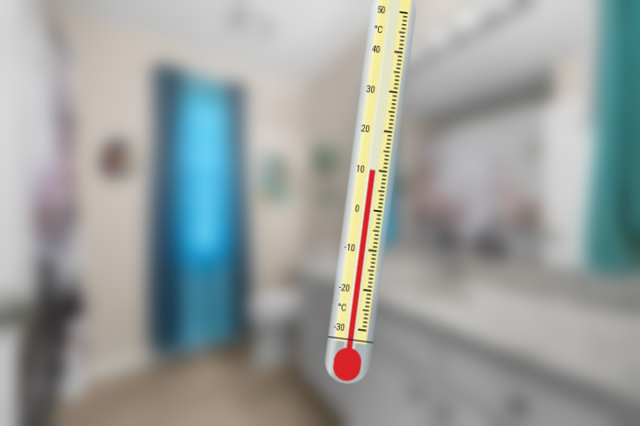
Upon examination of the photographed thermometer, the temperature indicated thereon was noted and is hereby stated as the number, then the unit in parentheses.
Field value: 10 (°C)
